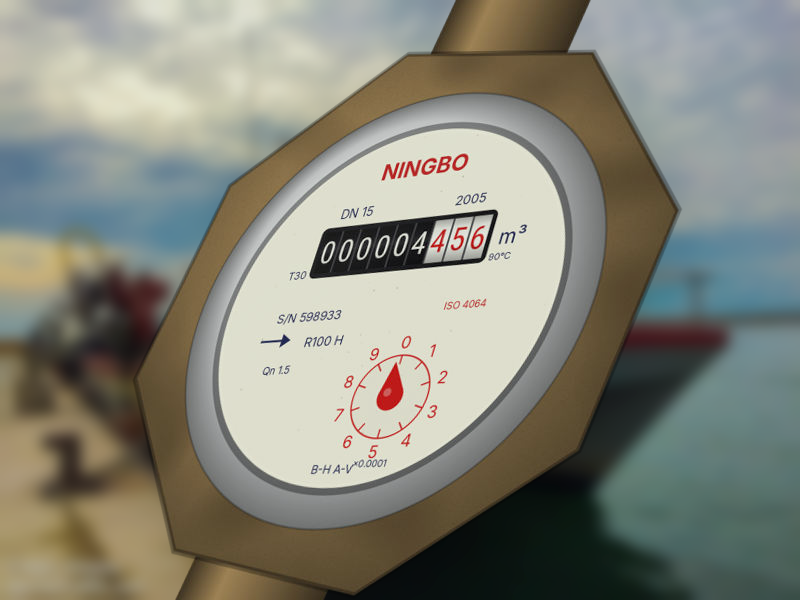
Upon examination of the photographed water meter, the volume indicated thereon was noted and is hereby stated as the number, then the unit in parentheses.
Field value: 4.4559 (m³)
